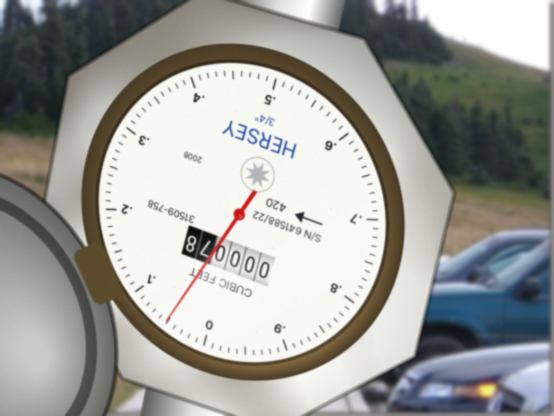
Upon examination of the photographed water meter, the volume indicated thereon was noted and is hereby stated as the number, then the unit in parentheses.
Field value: 78.05 (ft³)
